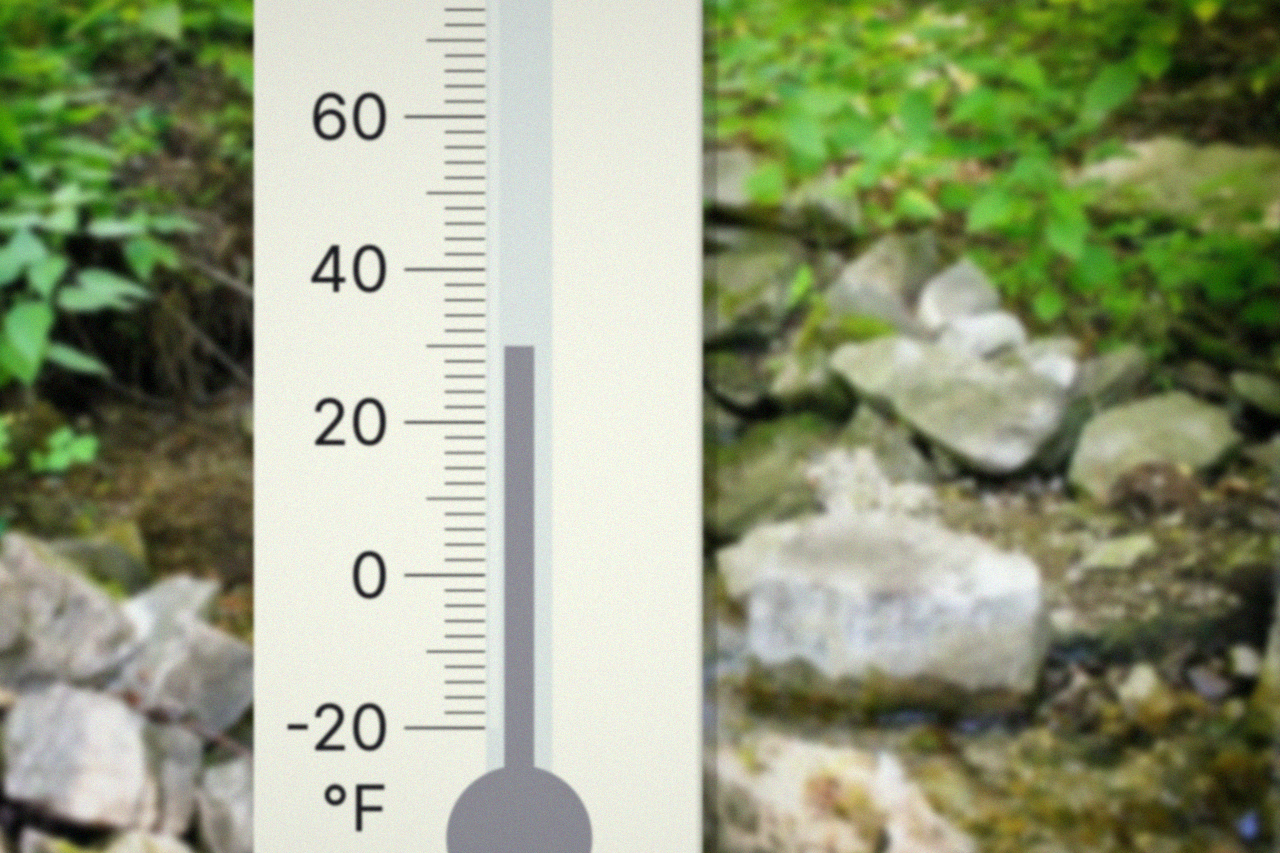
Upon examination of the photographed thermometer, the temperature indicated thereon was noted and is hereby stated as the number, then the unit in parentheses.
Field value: 30 (°F)
